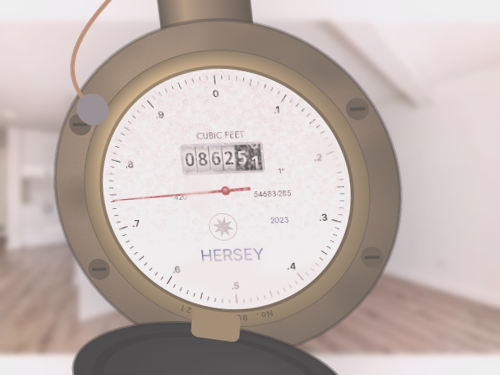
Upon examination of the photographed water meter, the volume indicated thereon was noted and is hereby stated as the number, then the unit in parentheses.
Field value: 86250.74 (ft³)
